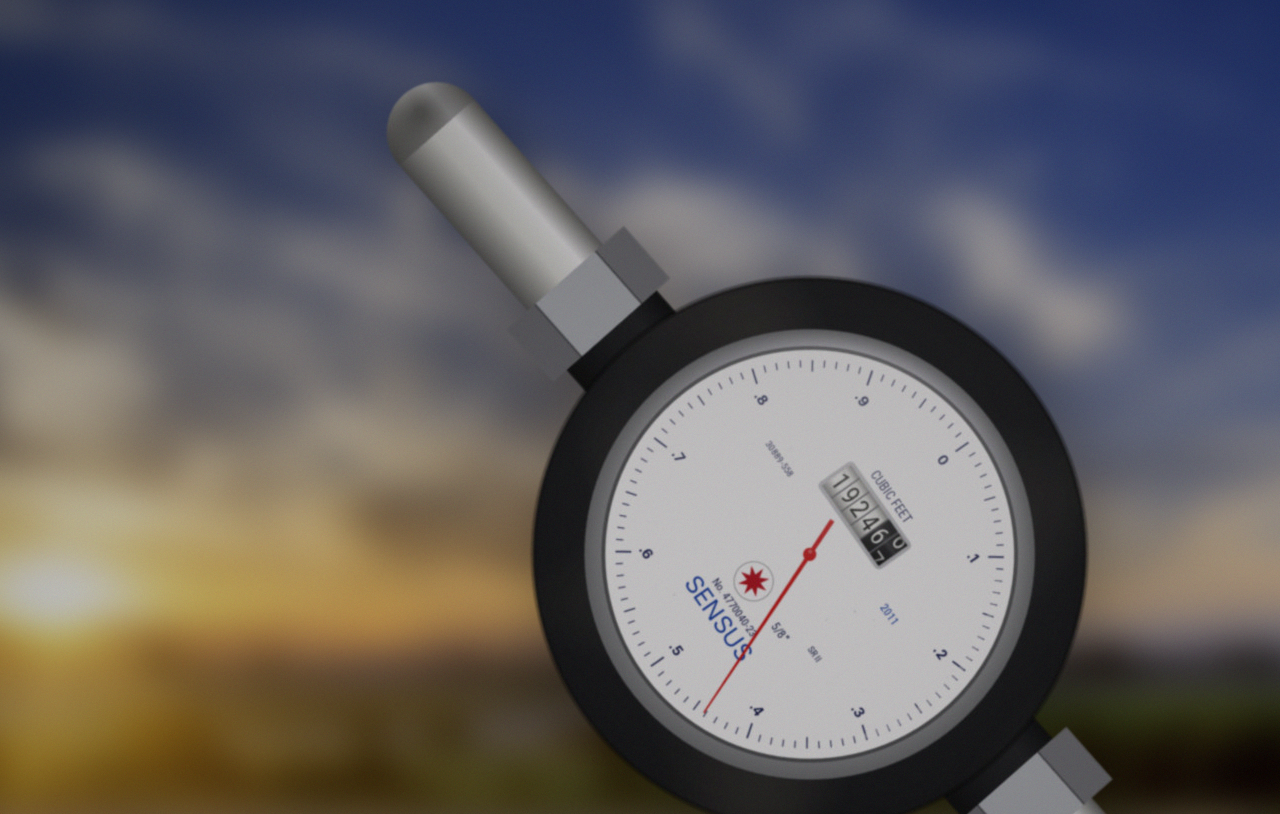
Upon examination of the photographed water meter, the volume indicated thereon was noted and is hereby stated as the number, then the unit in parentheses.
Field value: 192466.44 (ft³)
